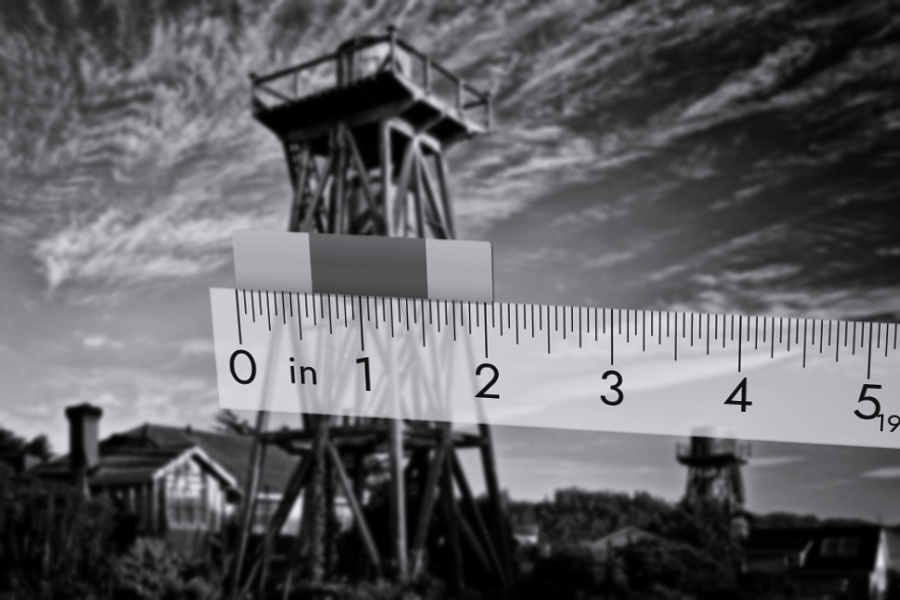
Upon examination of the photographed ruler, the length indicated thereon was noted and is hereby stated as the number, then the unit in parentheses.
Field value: 2.0625 (in)
